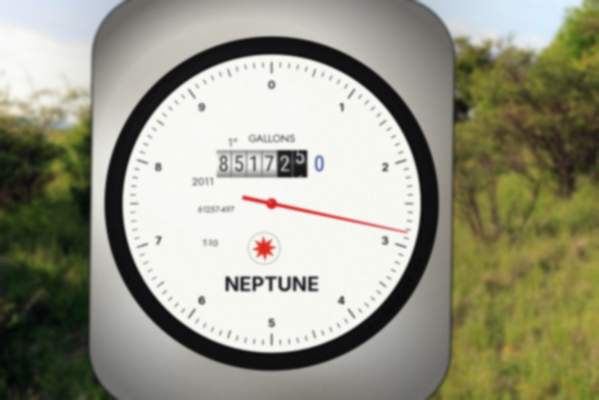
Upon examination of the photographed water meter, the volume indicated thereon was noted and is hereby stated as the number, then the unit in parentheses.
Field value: 8517252.8 (gal)
